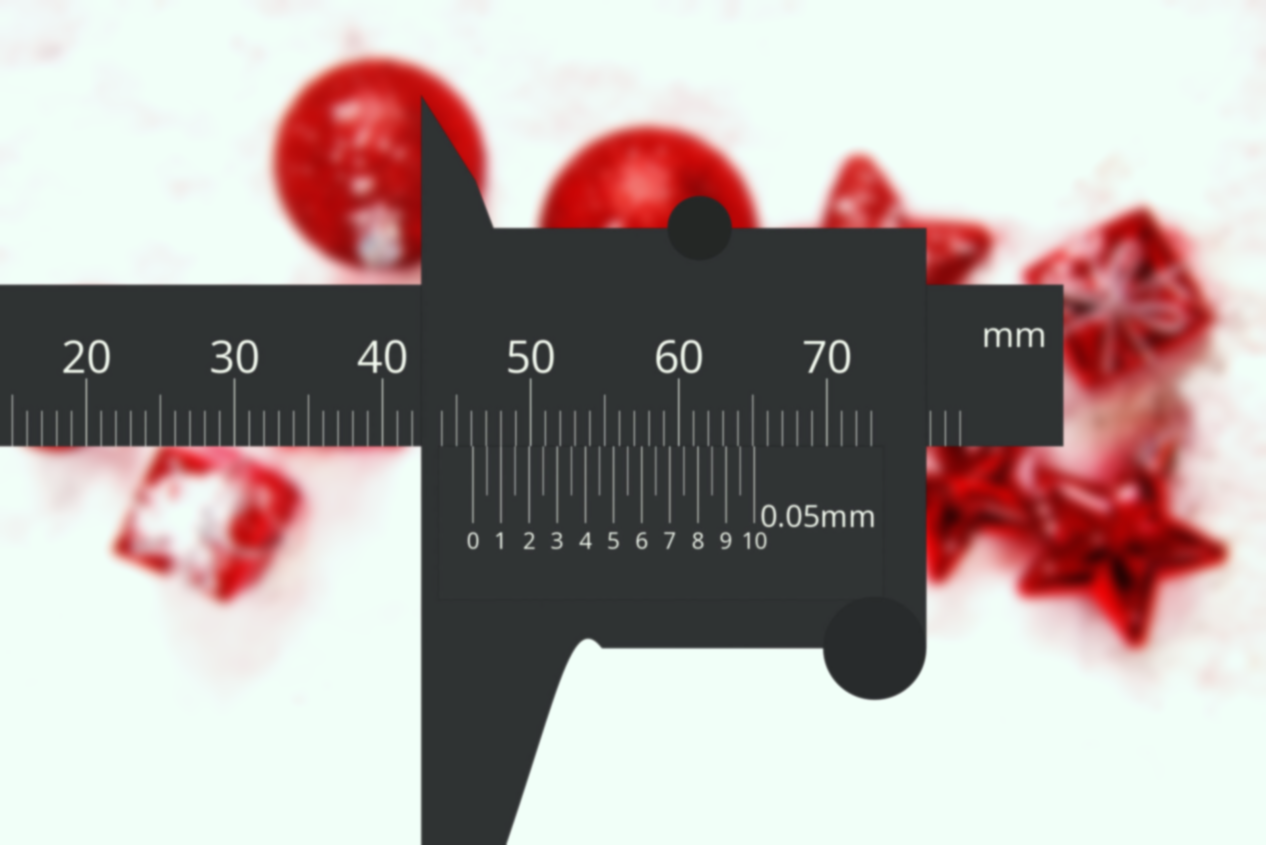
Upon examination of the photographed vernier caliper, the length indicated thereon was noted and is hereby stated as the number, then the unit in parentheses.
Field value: 46.1 (mm)
